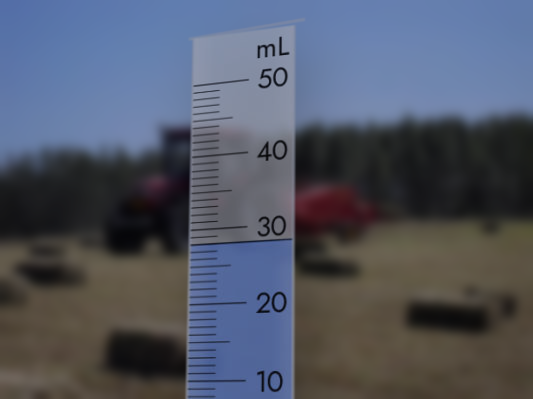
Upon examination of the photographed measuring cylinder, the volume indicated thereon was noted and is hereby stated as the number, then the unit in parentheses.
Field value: 28 (mL)
